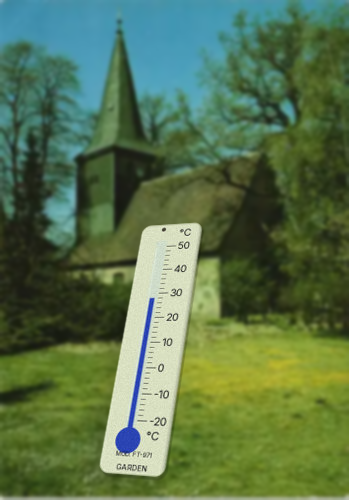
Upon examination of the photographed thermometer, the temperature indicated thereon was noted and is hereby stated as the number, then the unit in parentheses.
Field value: 28 (°C)
